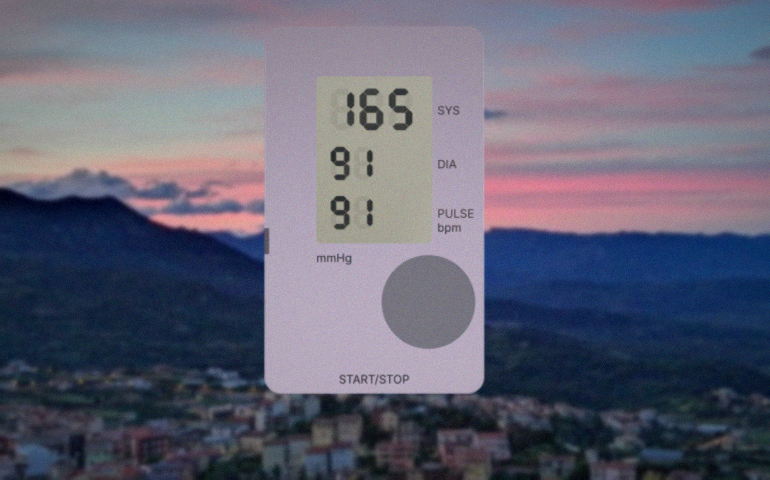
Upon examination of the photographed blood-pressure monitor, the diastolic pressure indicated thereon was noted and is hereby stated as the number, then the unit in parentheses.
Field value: 91 (mmHg)
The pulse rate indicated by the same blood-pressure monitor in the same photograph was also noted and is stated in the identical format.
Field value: 91 (bpm)
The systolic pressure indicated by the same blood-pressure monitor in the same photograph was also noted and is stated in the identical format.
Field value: 165 (mmHg)
